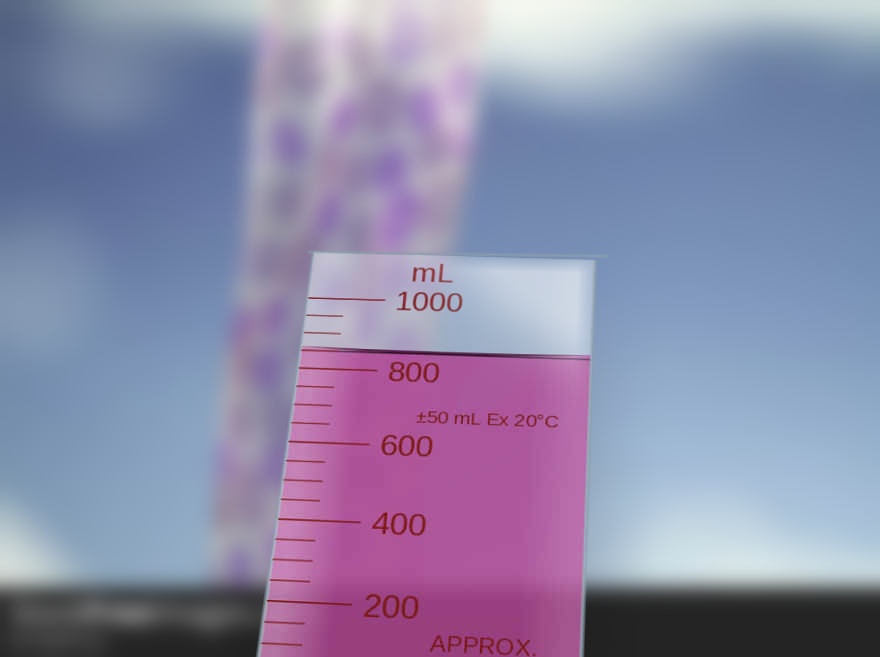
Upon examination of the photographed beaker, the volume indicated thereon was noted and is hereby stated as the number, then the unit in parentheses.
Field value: 850 (mL)
